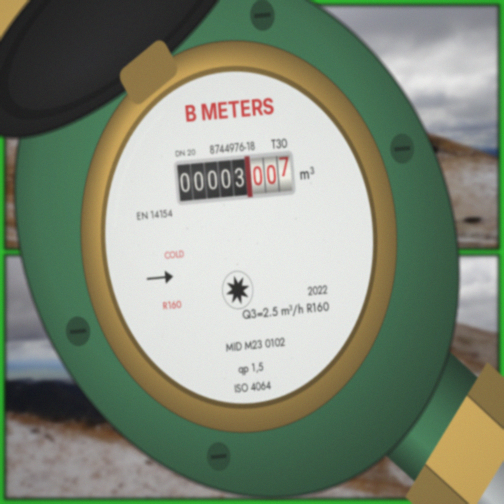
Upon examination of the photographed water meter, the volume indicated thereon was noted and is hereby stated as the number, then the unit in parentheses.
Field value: 3.007 (m³)
